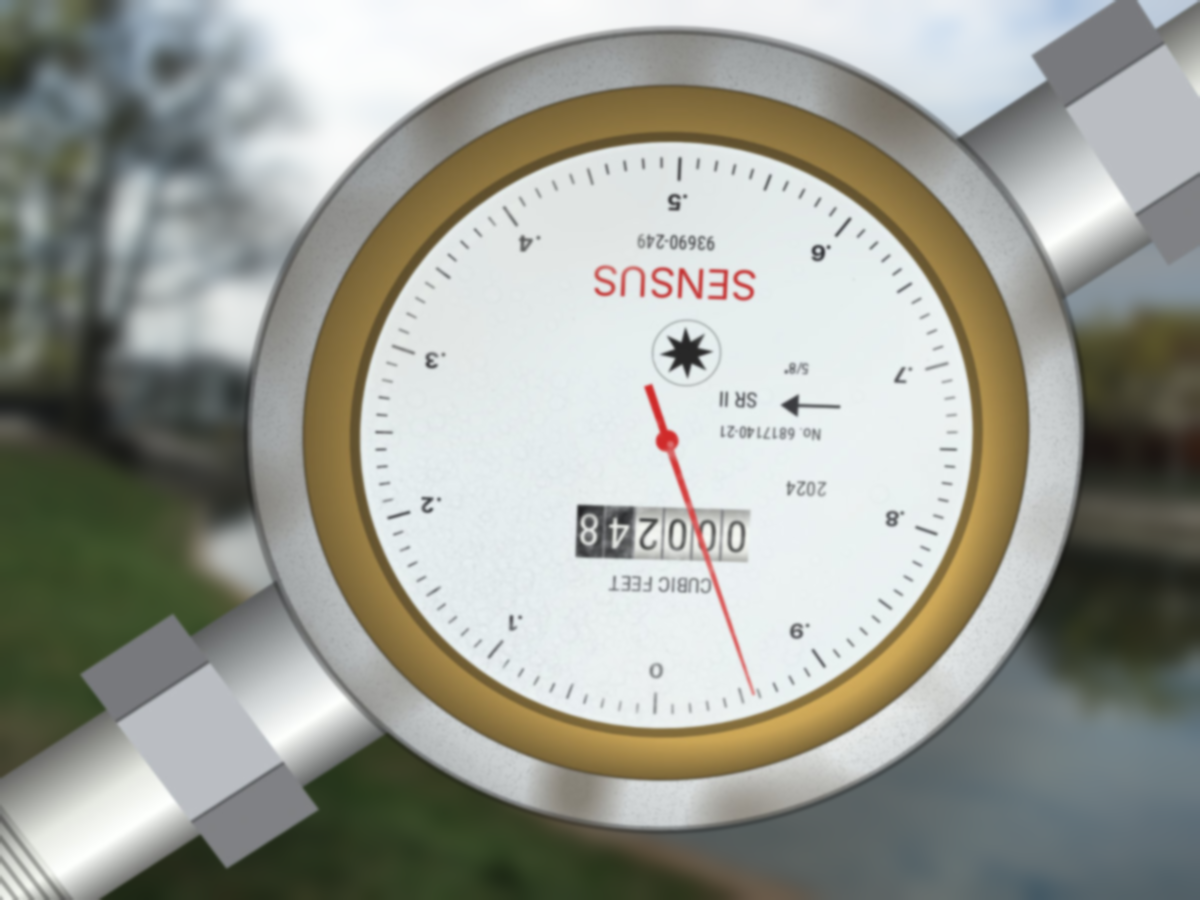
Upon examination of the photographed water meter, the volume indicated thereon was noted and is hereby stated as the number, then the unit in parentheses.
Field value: 247.94 (ft³)
